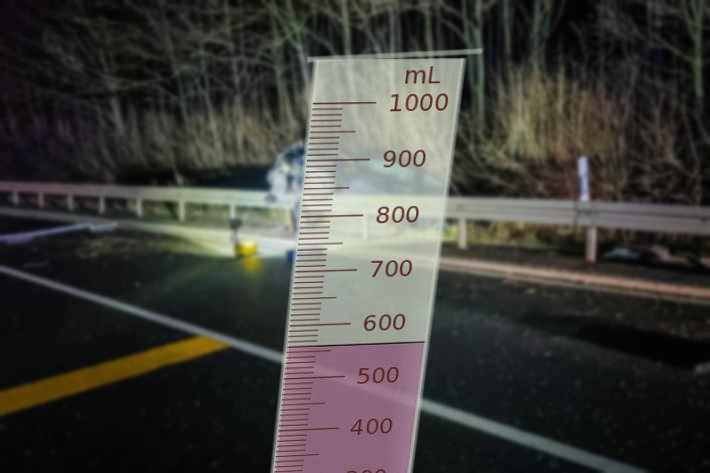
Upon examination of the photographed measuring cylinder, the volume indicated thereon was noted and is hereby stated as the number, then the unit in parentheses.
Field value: 560 (mL)
